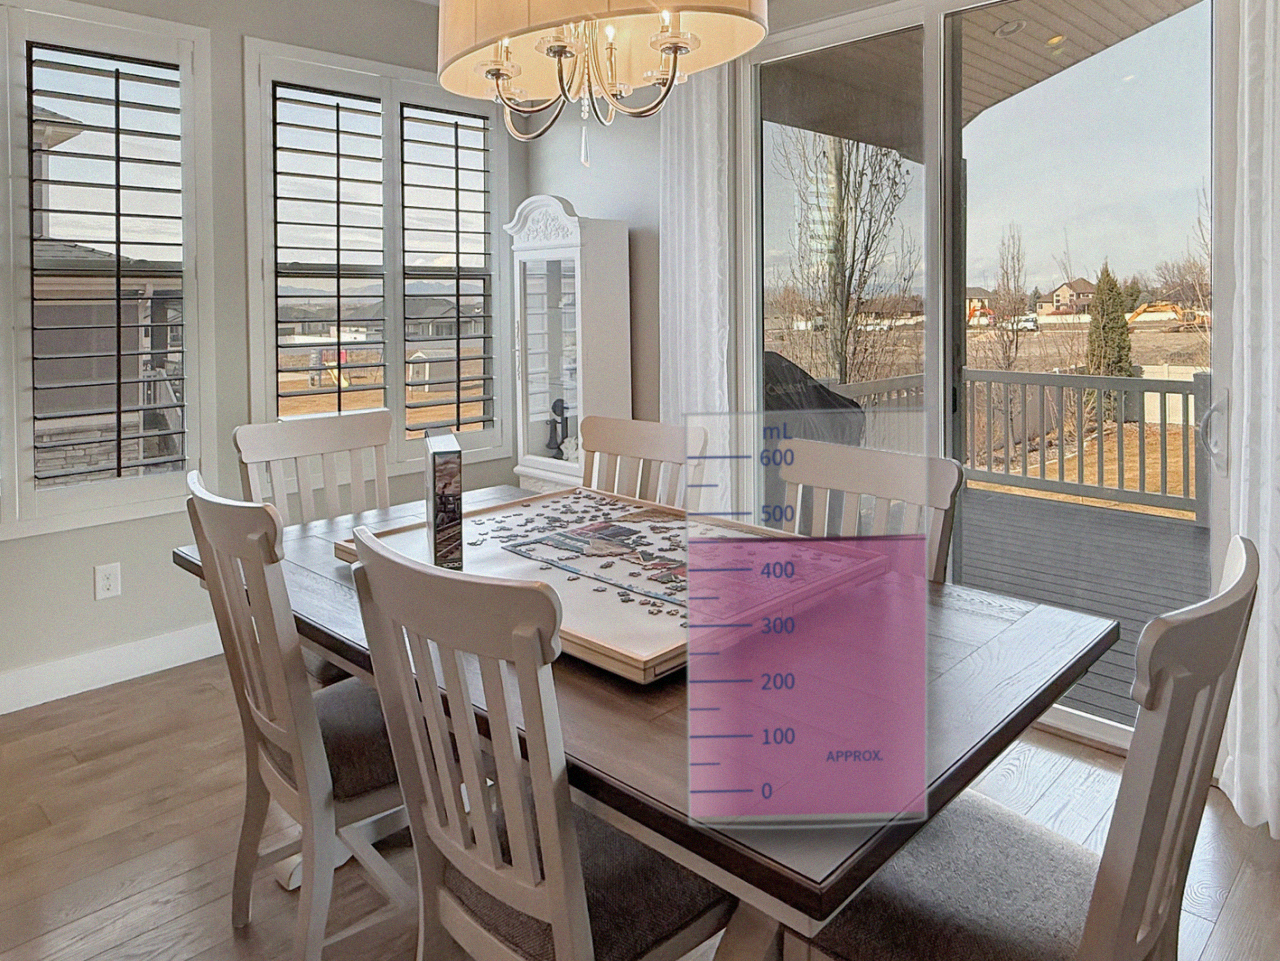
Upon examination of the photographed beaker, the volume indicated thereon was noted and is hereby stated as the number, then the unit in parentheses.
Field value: 450 (mL)
